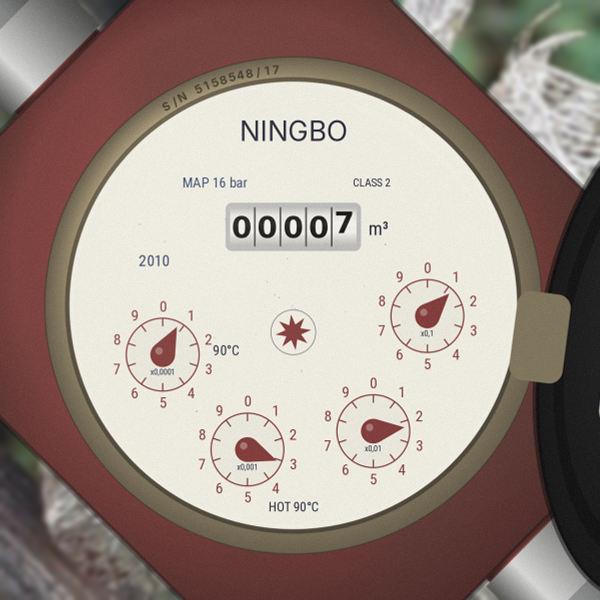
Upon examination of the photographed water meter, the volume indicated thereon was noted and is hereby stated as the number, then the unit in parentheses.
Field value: 7.1230 (m³)
